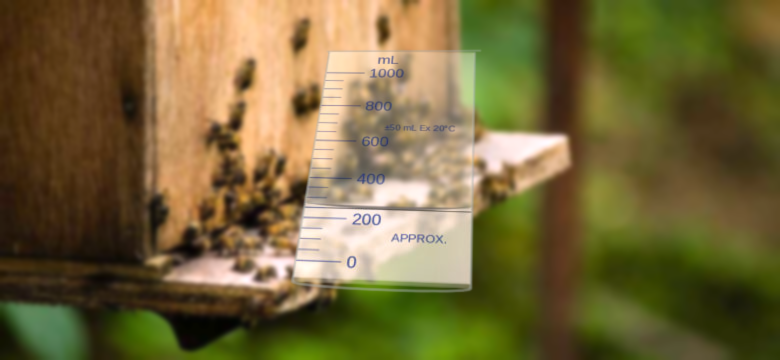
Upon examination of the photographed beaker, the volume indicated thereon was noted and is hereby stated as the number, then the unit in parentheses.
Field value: 250 (mL)
